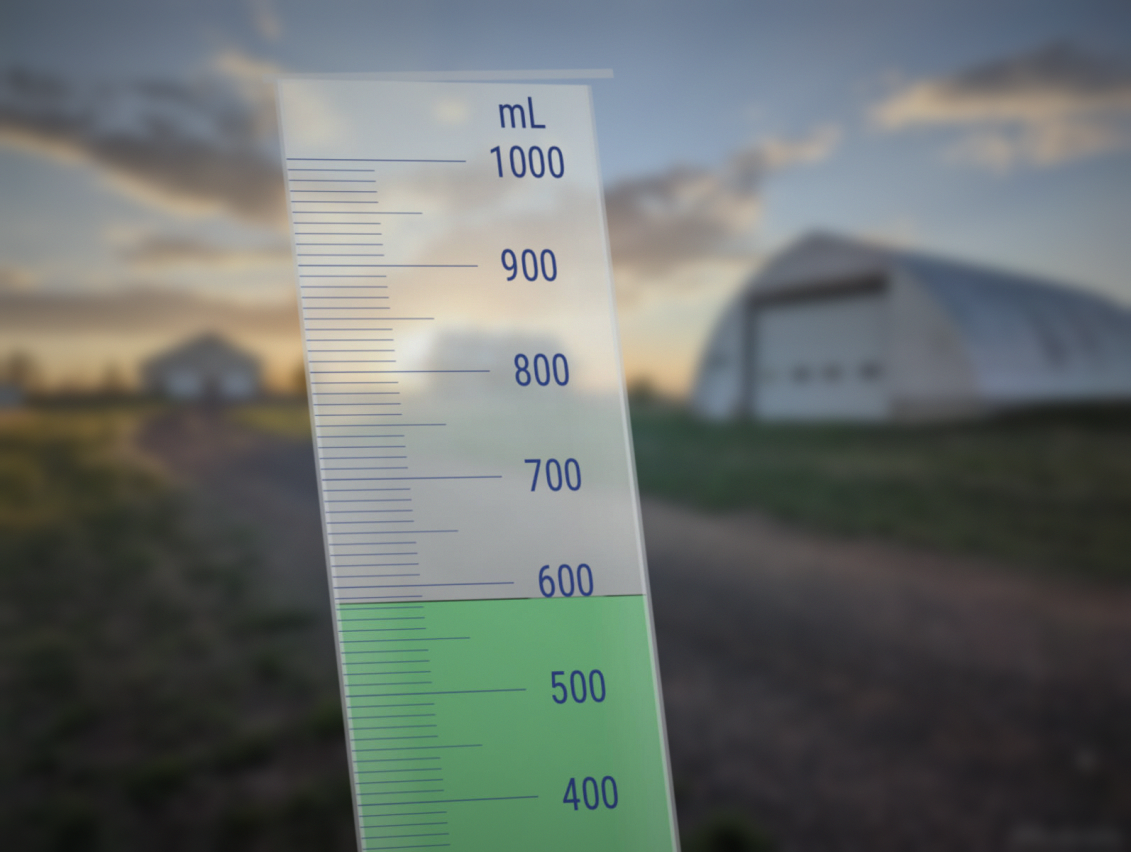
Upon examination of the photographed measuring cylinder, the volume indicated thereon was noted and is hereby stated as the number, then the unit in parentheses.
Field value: 585 (mL)
